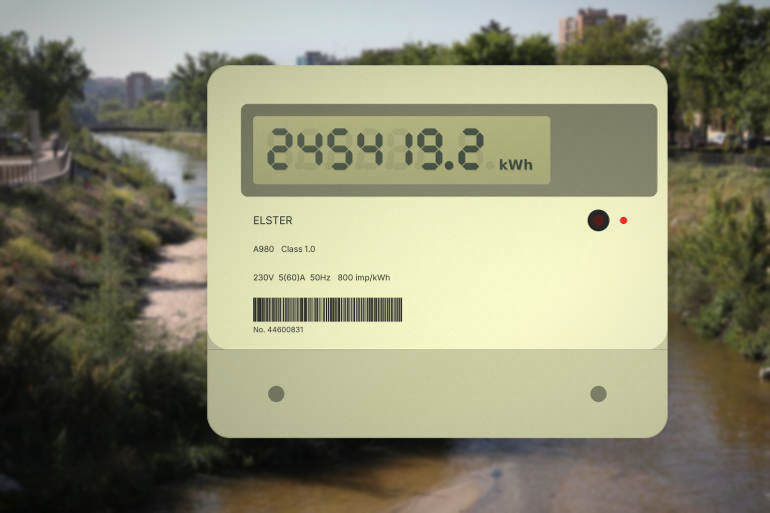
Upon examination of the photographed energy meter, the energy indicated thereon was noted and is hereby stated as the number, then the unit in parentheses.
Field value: 245419.2 (kWh)
